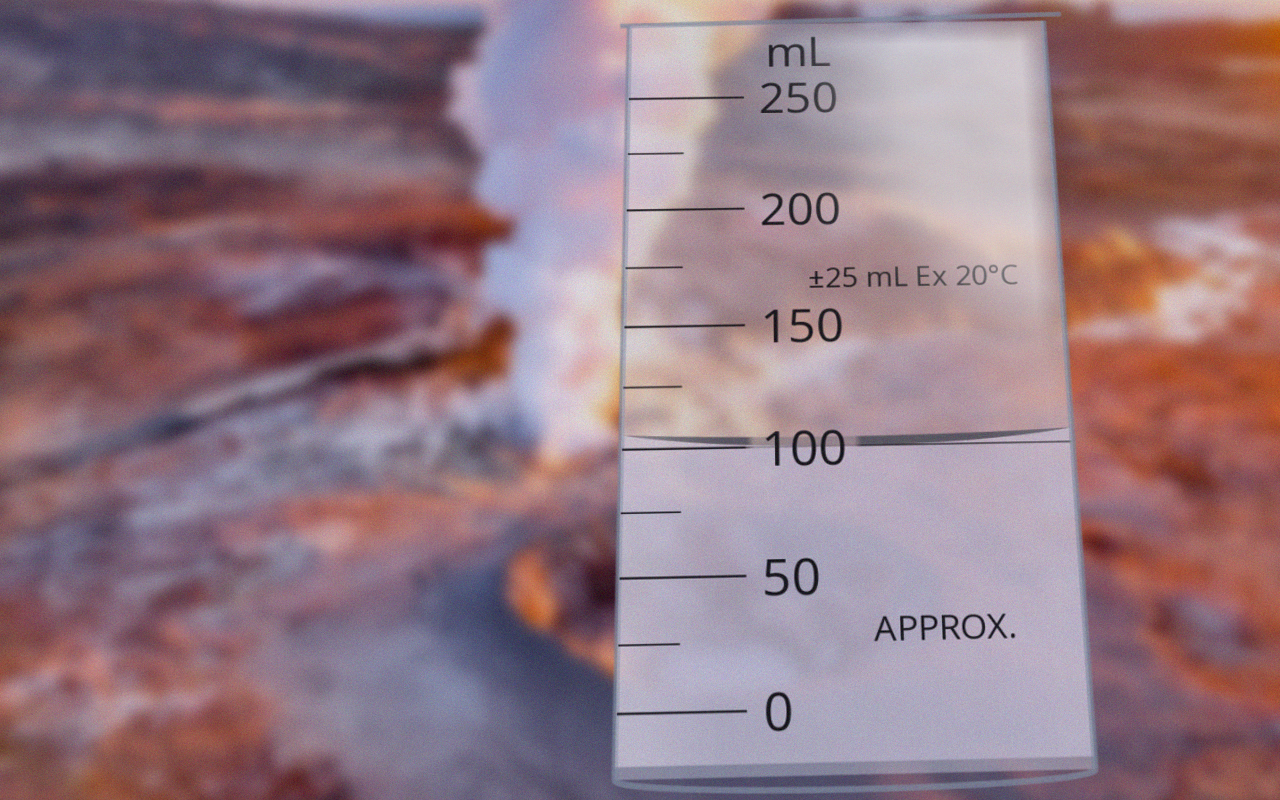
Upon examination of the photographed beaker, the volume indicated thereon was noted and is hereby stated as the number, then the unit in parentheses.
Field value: 100 (mL)
